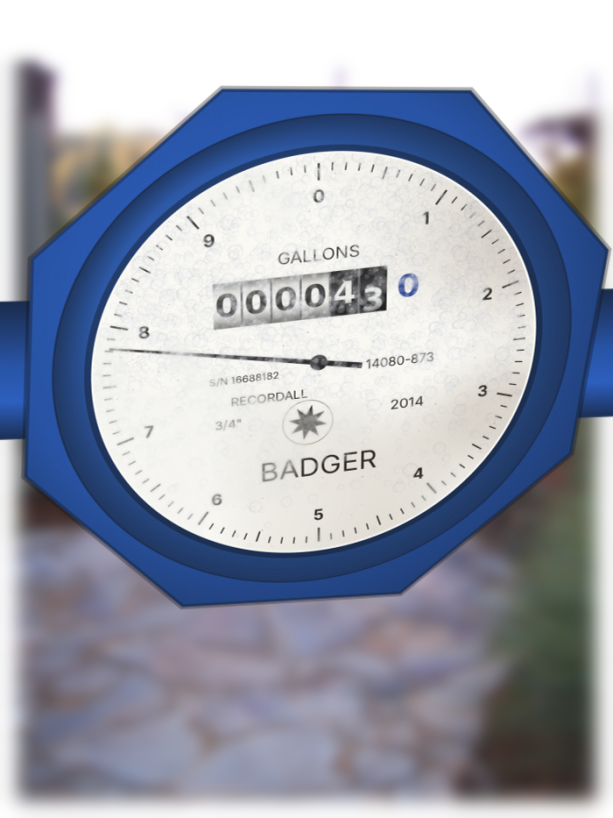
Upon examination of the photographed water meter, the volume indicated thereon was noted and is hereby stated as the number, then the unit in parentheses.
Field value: 427.8 (gal)
